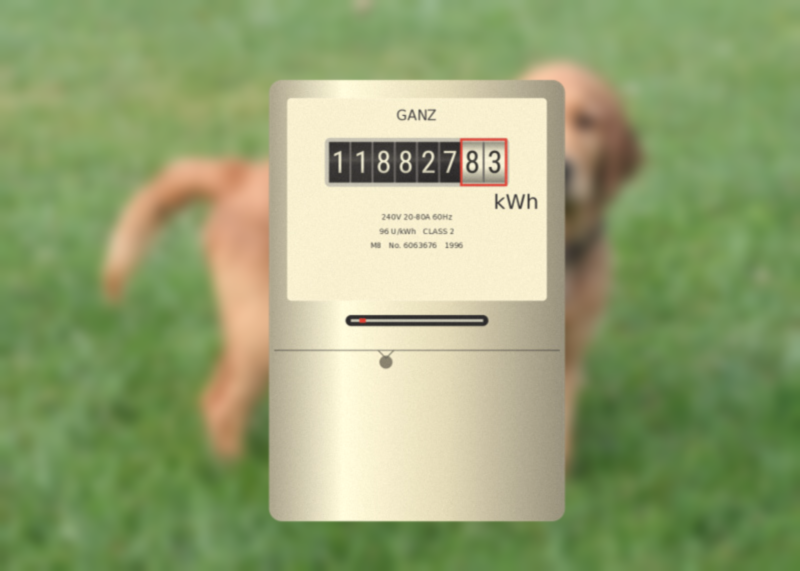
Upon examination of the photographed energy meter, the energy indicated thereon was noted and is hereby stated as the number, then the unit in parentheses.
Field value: 118827.83 (kWh)
